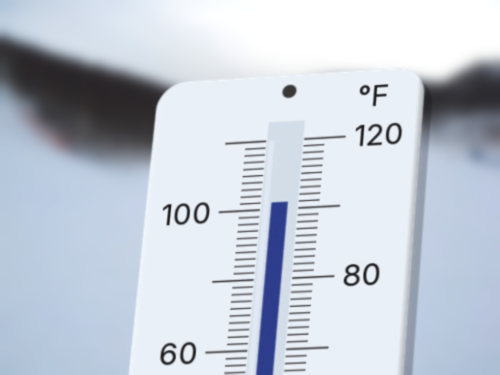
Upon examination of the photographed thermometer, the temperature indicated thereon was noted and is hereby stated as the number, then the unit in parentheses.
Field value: 102 (°F)
